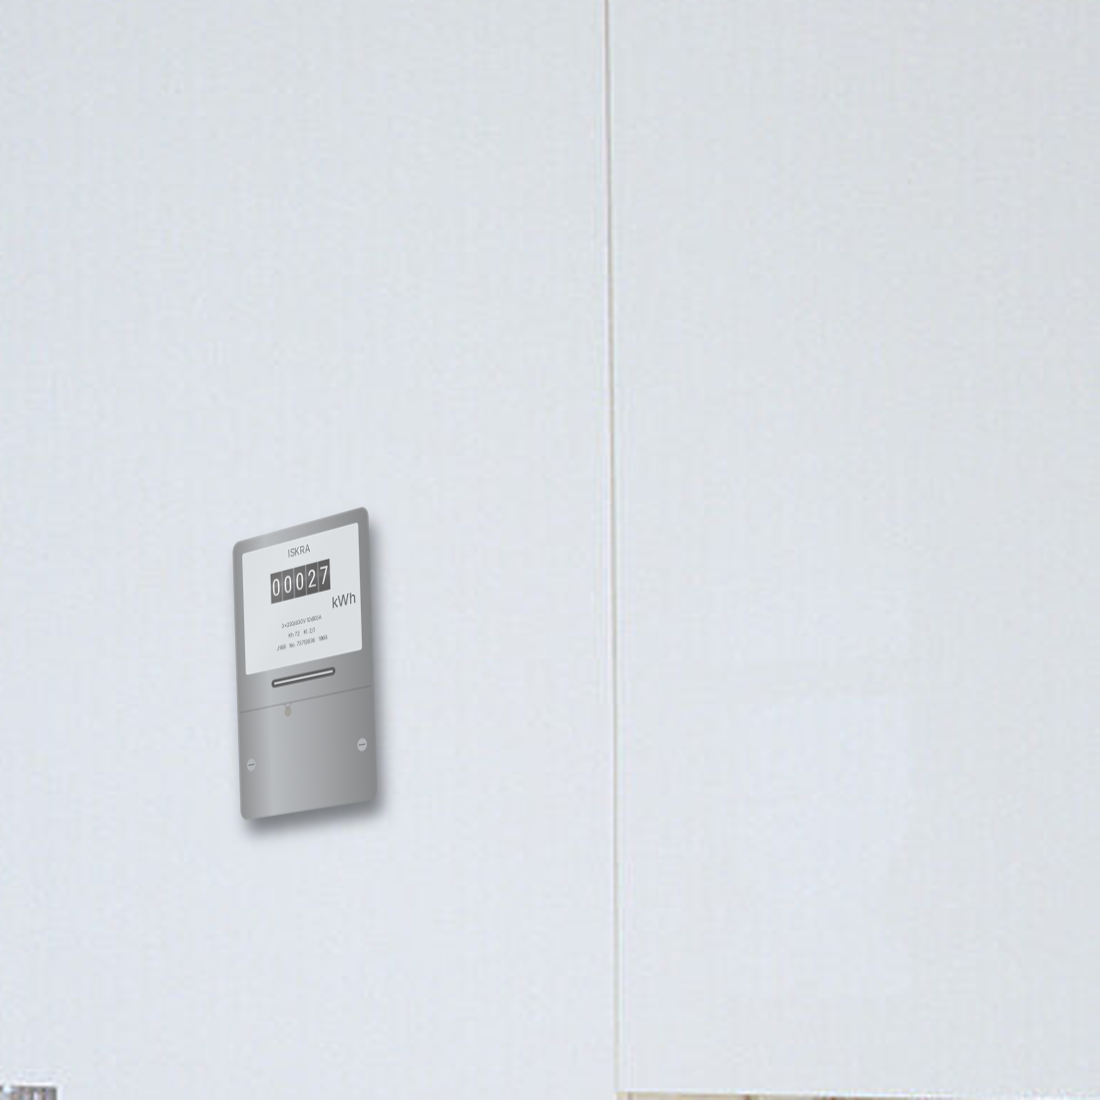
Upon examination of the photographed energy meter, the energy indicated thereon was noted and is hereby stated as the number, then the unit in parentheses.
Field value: 27 (kWh)
